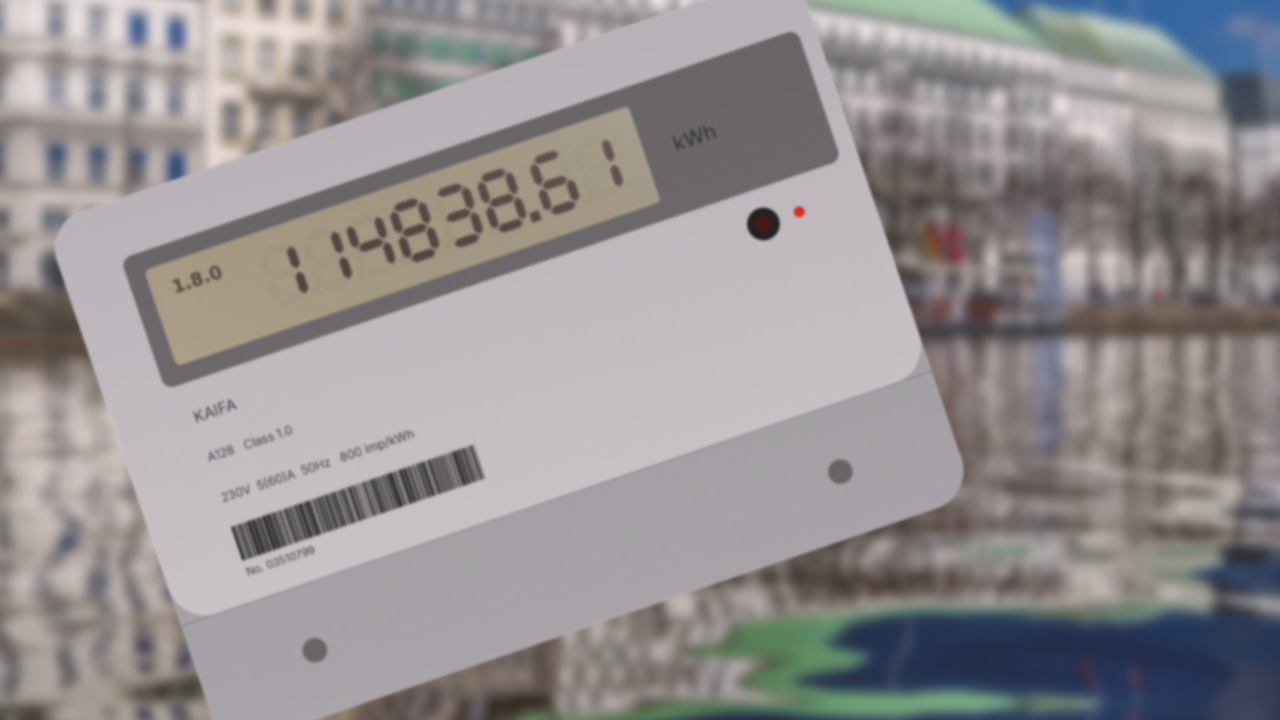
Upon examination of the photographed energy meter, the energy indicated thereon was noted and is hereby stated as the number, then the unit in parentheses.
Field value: 114838.61 (kWh)
